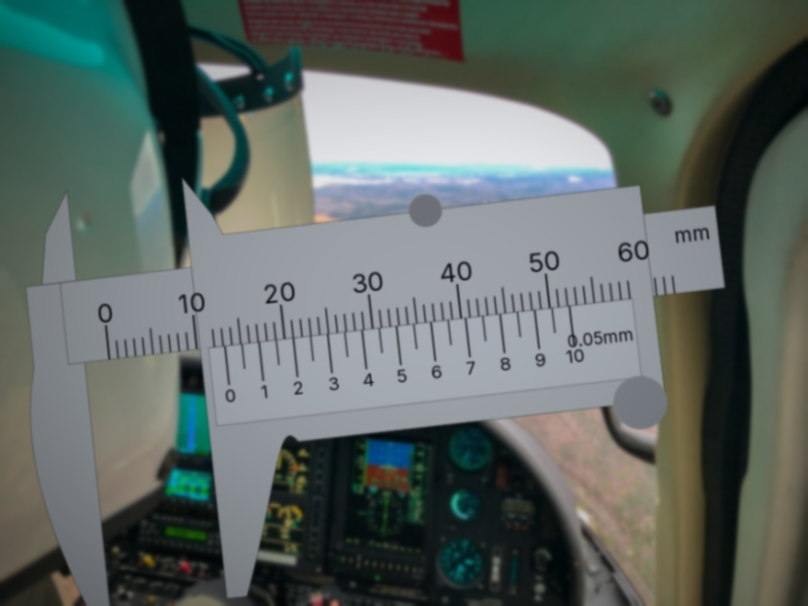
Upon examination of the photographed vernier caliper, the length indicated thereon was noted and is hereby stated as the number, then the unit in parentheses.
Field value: 13.2 (mm)
